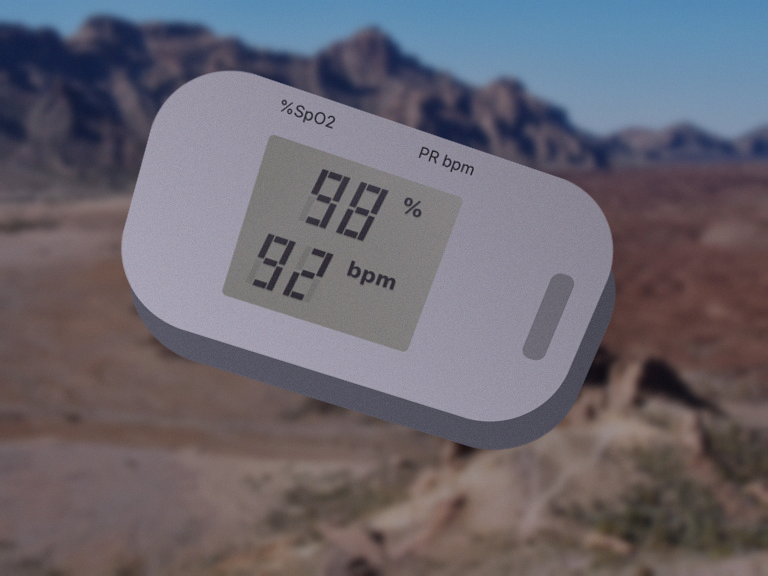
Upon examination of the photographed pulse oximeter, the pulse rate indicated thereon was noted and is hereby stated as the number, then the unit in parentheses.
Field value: 92 (bpm)
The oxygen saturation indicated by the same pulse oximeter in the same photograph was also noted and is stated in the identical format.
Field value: 98 (%)
